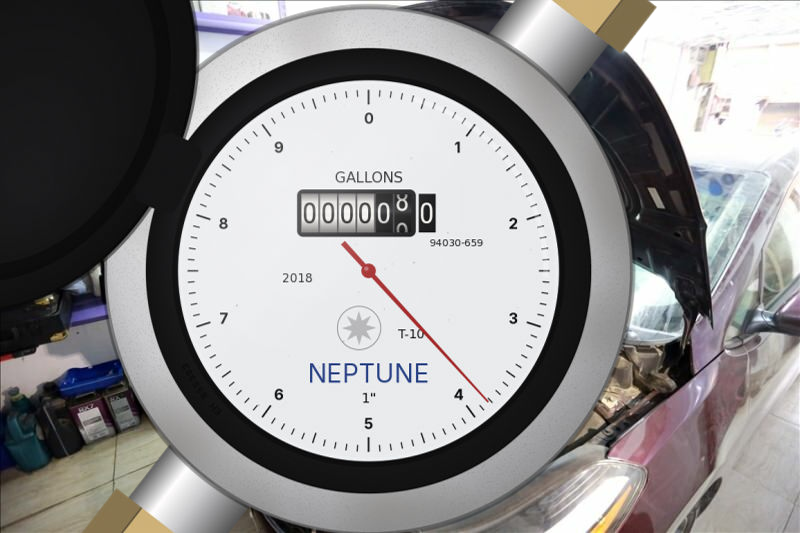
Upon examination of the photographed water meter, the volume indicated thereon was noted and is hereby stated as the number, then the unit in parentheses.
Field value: 83.8 (gal)
